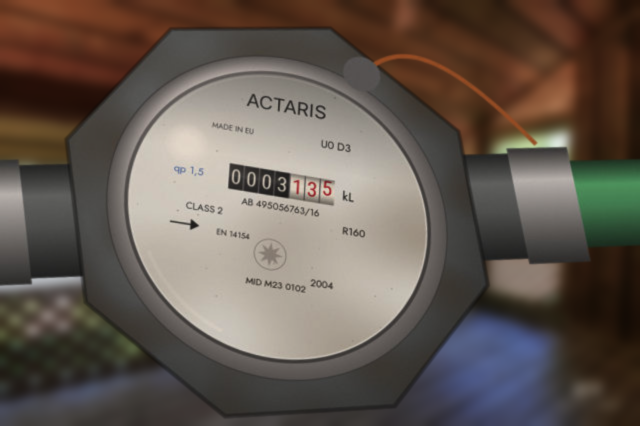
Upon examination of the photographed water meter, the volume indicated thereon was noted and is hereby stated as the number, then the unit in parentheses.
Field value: 3.135 (kL)
